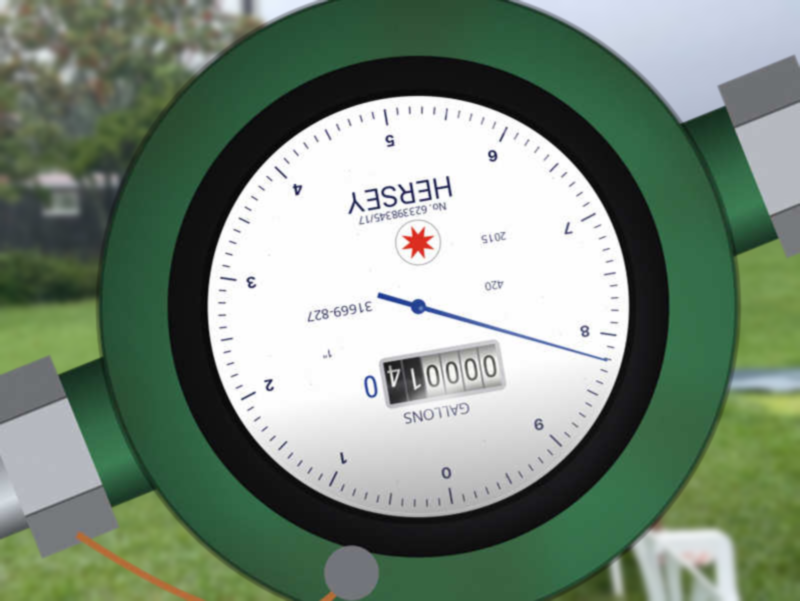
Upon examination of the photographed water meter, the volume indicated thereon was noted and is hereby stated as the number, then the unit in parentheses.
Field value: 138.2 (gal)
